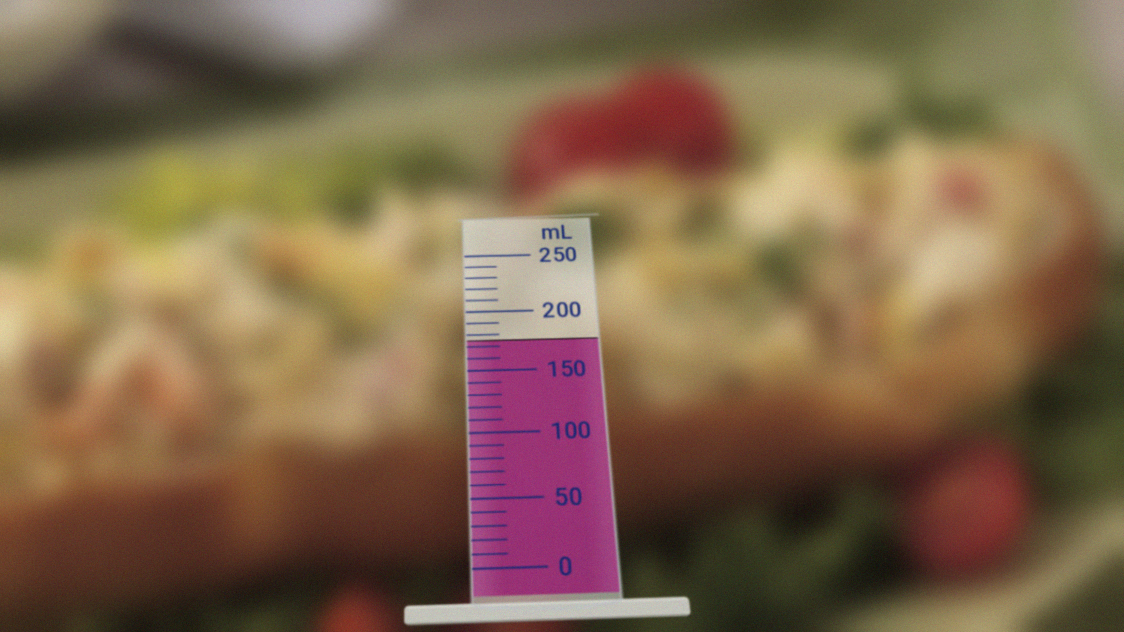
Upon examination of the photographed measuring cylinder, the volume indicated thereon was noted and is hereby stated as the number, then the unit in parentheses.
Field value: 175 (mL)
